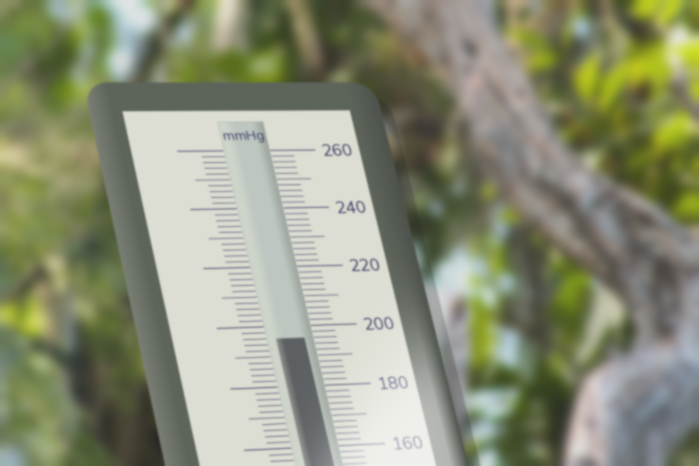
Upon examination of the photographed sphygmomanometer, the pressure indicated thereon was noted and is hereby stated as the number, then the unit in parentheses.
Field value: 196 (mmHg)
